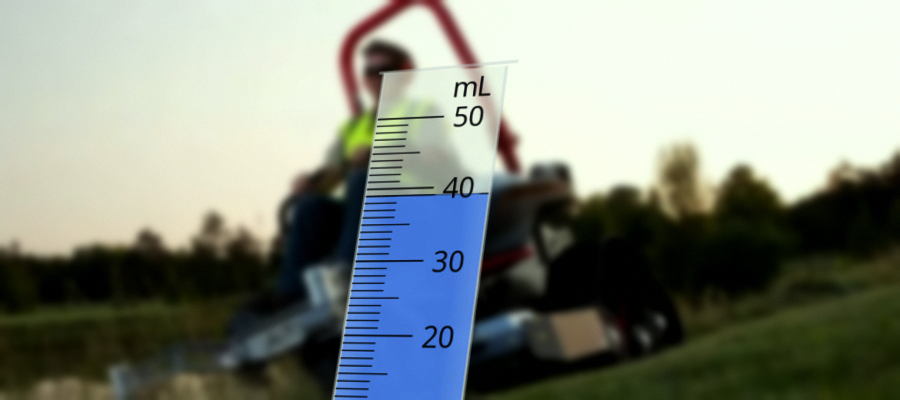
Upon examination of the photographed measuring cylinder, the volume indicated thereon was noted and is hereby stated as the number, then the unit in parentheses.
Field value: 39 (mL)
